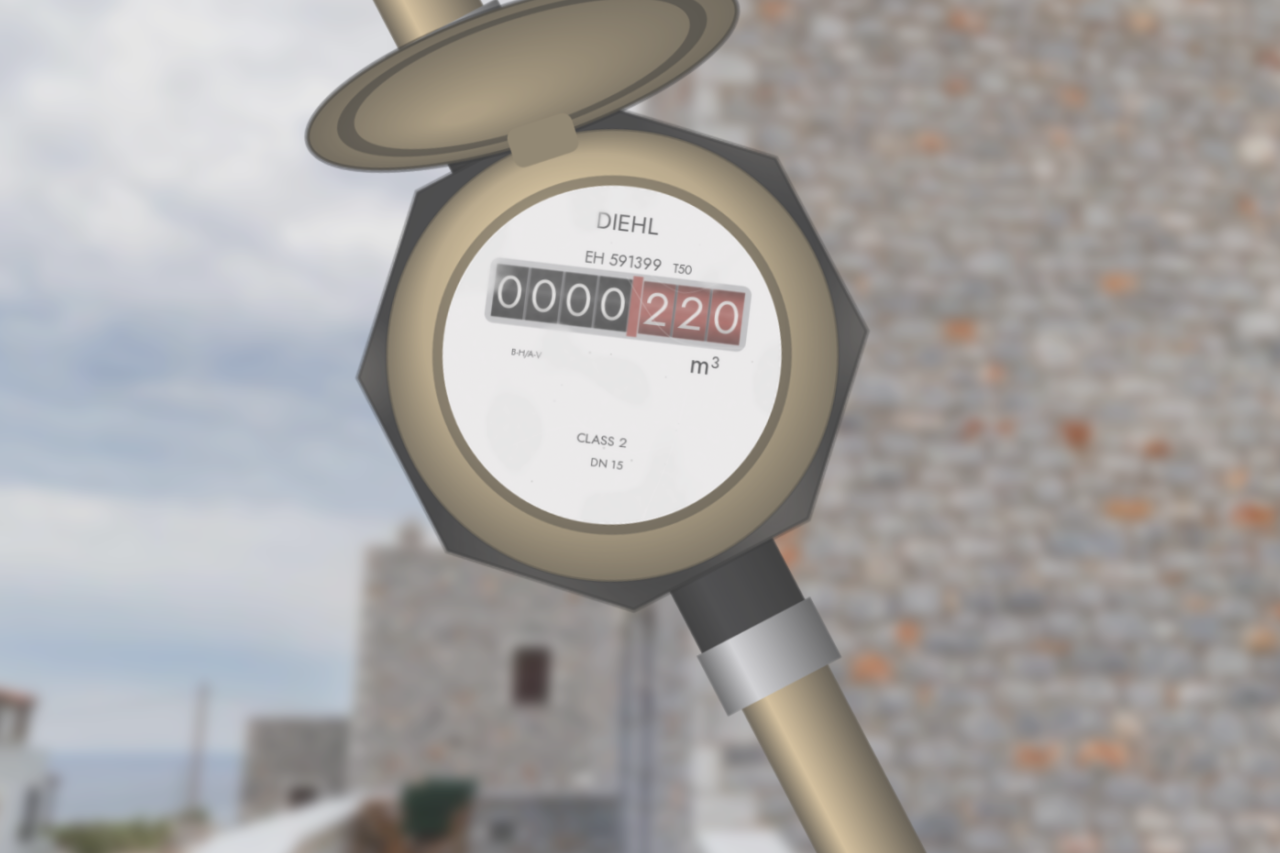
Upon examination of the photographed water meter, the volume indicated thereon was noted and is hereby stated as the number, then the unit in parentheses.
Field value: 0.220 (m³)
